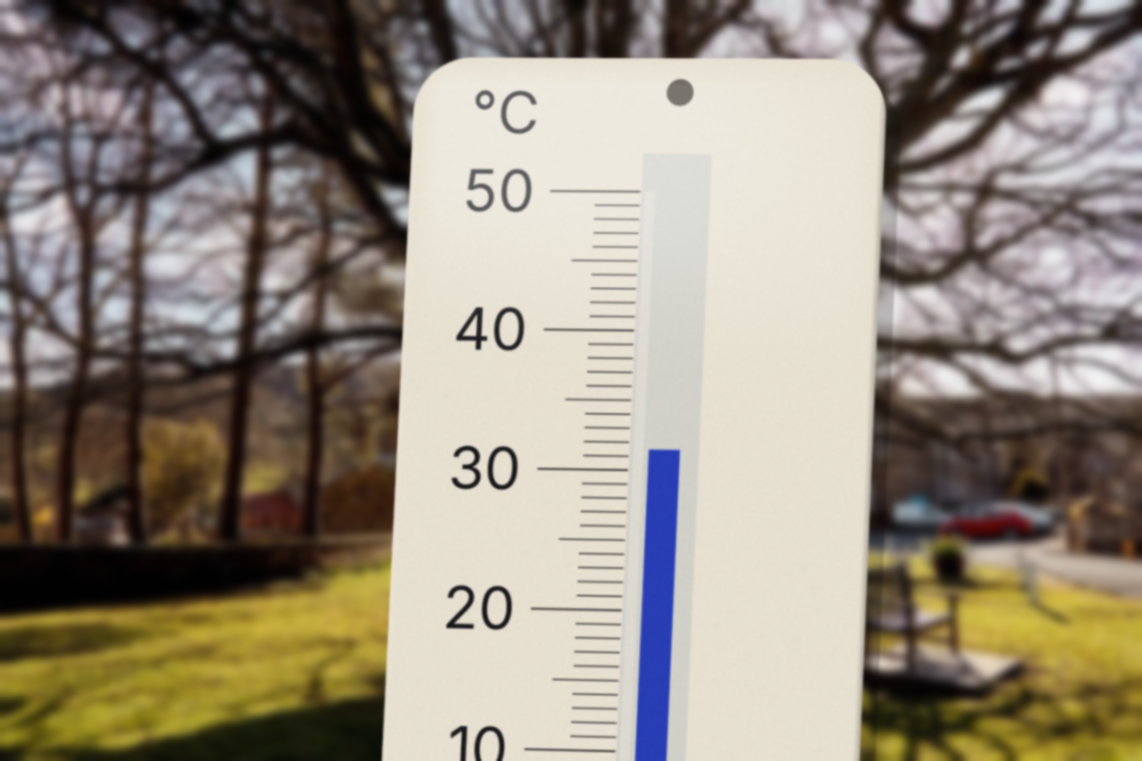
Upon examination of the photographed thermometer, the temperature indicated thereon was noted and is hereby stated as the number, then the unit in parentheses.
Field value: 31.5 (°C)
